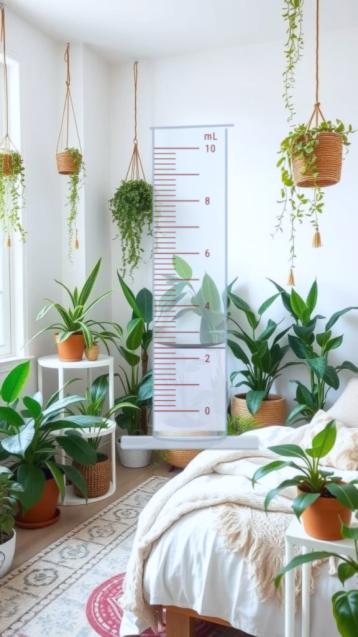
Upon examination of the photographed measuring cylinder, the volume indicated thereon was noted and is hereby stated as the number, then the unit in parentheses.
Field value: 2.4 (mL)
